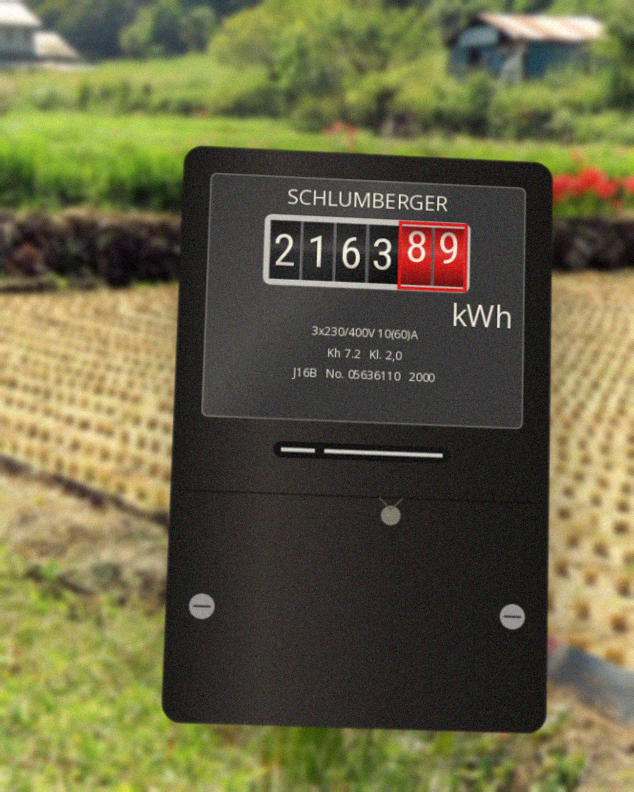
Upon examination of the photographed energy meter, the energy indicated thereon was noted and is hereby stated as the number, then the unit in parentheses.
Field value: 2163.89 (kWh)
